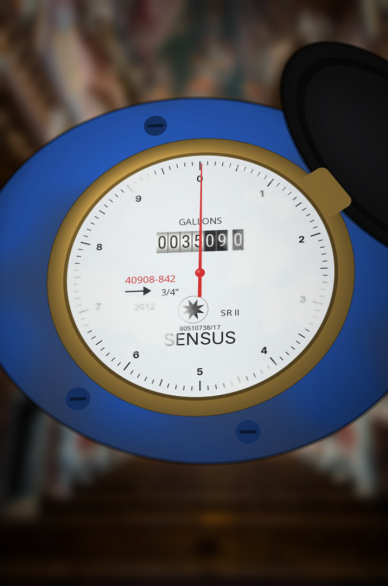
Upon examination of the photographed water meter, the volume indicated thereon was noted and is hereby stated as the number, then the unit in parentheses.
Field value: 35090.0 (gal)
